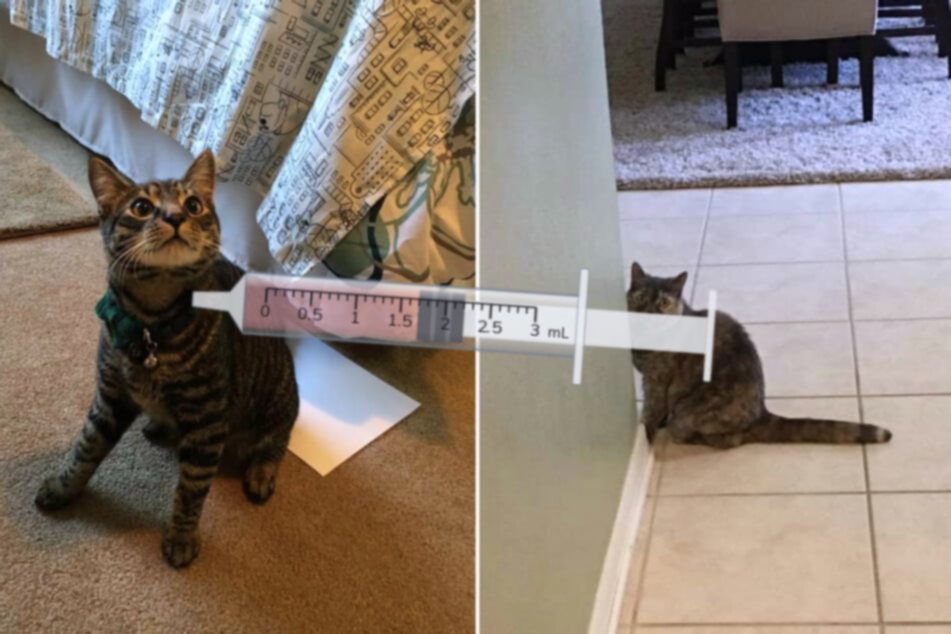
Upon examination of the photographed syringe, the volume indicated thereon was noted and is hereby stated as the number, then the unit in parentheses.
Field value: 1.7 (mL)
